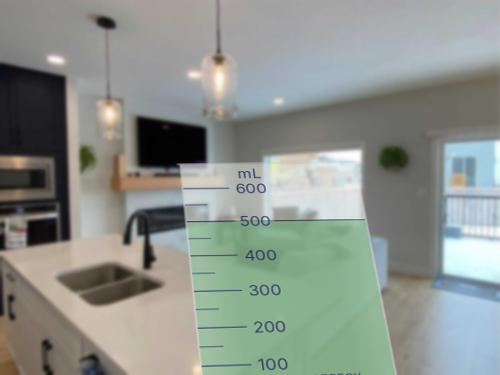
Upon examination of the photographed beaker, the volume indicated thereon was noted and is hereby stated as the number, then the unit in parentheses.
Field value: 500 (mL)
